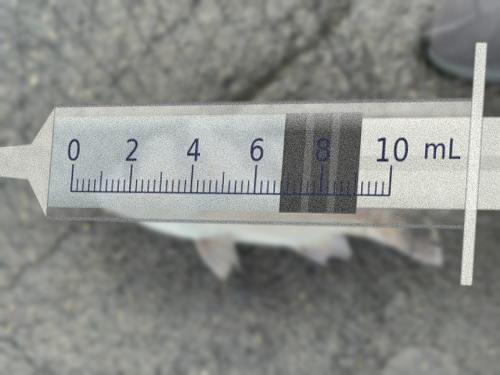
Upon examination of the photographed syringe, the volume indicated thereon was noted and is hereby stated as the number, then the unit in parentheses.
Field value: 6.8 (mL)
